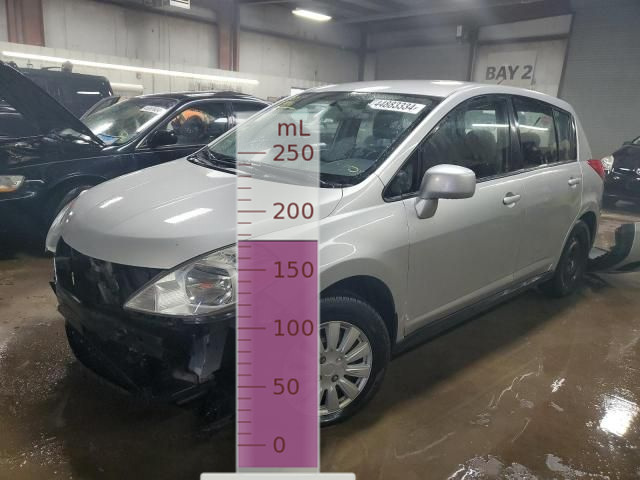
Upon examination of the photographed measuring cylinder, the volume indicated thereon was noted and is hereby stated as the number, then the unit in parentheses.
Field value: 175 (mL)
